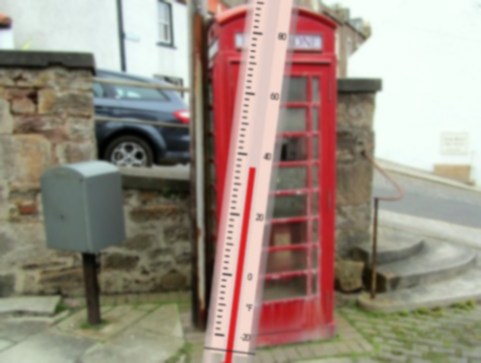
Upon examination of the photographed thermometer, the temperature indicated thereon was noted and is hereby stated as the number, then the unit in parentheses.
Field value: 36 (°F)
